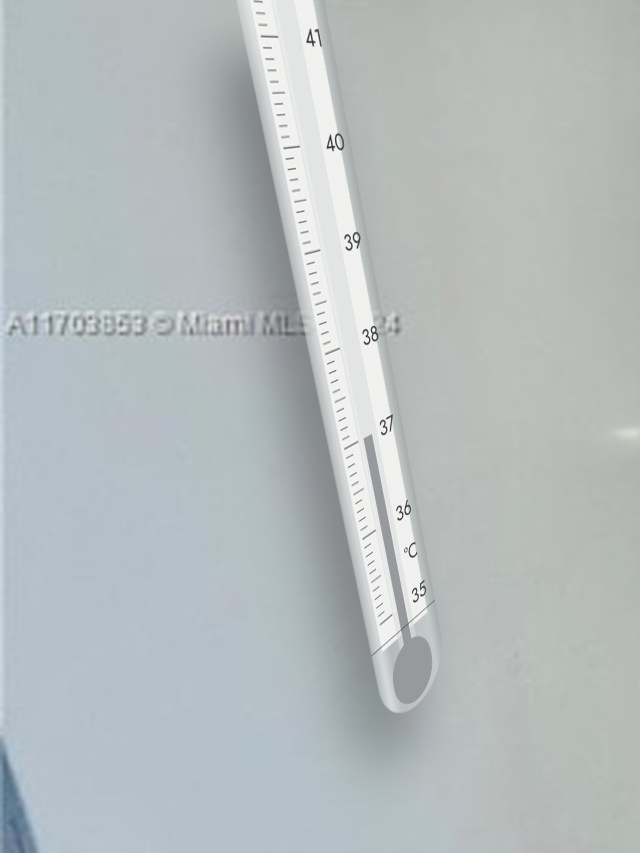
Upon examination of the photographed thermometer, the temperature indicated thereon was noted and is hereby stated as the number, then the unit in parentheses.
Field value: 37 (°C)
